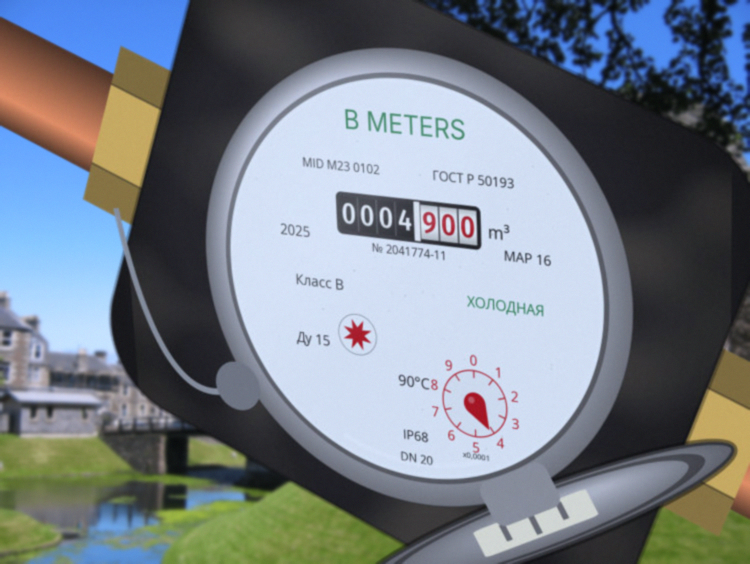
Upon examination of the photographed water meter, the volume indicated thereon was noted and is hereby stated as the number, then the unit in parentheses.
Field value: 4.9004 (m³)
